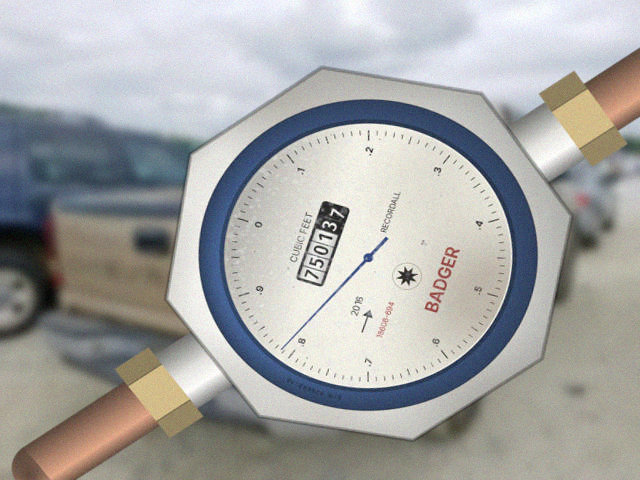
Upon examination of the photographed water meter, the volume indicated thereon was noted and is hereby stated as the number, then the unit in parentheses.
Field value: 750136.81 (ft³)
